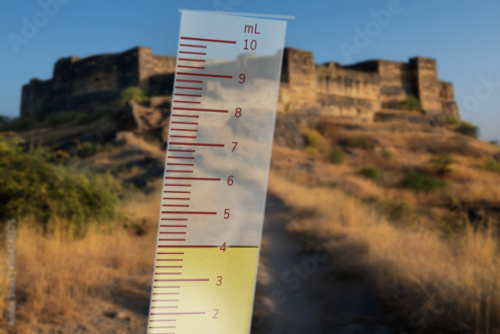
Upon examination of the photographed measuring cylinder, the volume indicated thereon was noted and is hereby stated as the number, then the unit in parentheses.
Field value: 4 (mL)
